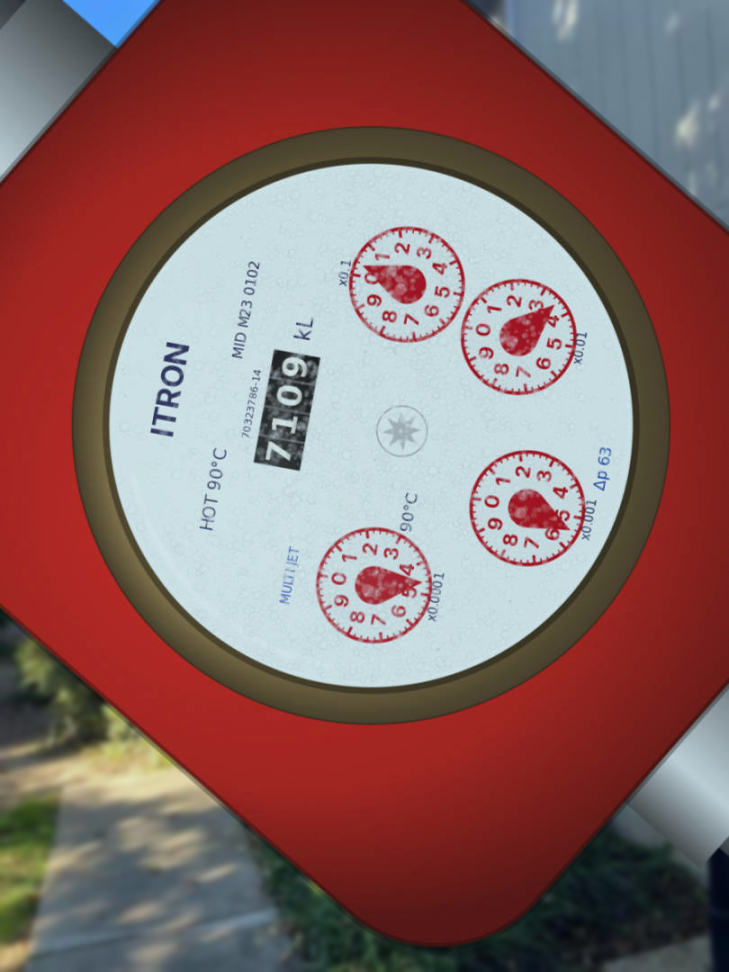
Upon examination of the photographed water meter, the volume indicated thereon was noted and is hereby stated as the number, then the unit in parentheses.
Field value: 7109.0354 (kL)
